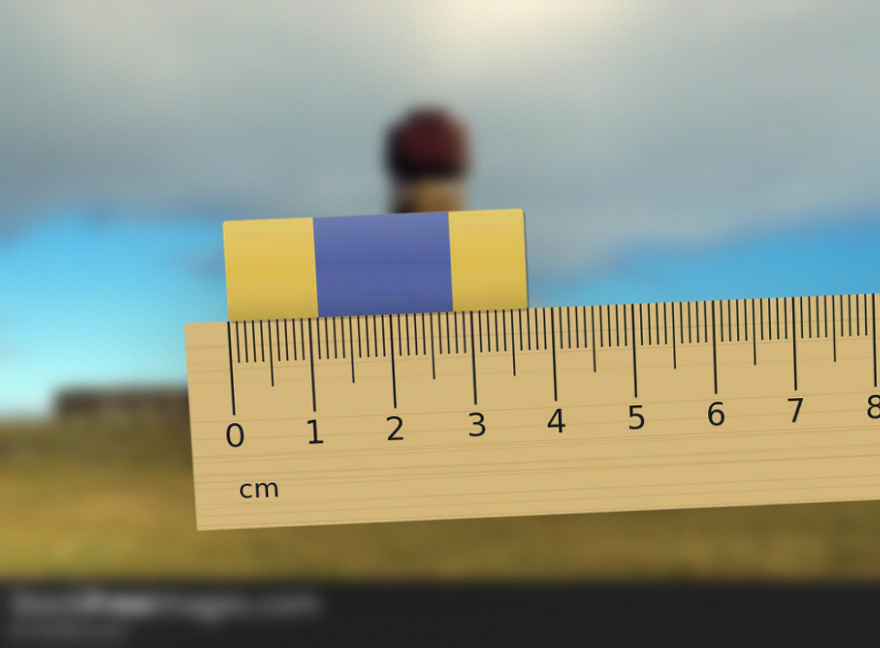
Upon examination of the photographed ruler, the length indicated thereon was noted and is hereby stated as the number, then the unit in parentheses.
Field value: 3.7 (cm)
